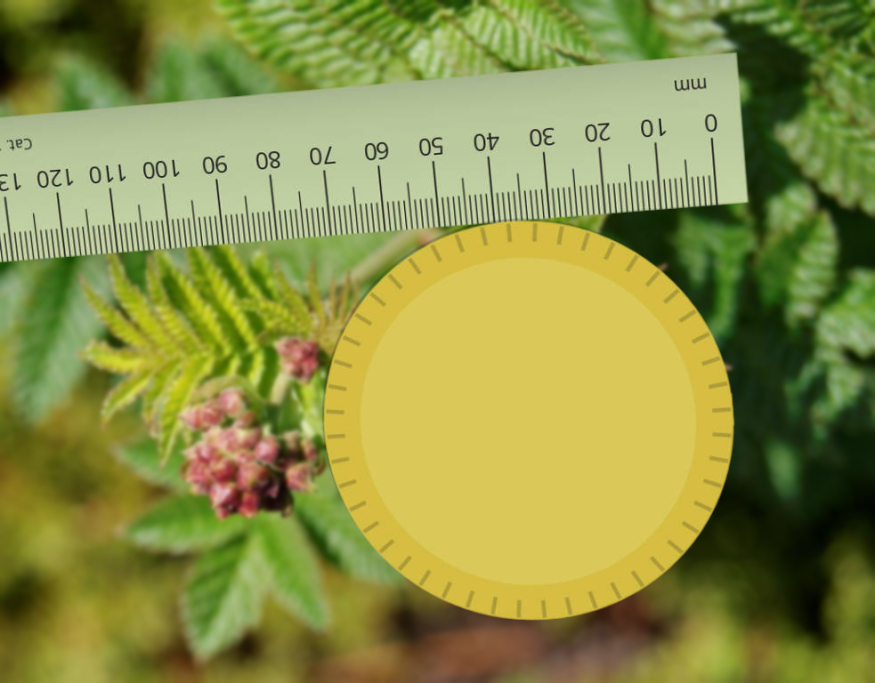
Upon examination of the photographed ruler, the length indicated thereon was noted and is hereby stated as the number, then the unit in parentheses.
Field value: 75 (mm)
